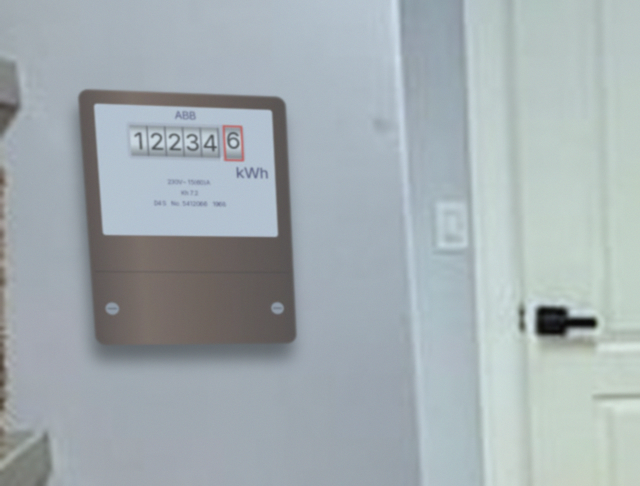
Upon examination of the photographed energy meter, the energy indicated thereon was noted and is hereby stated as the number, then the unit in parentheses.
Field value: 12234.6 (kWh)
